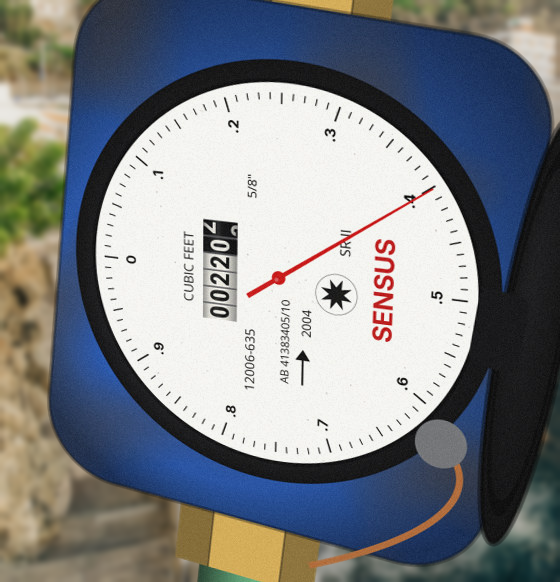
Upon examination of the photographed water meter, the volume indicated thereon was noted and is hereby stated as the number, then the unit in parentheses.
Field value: 2202.40 (ft³)
